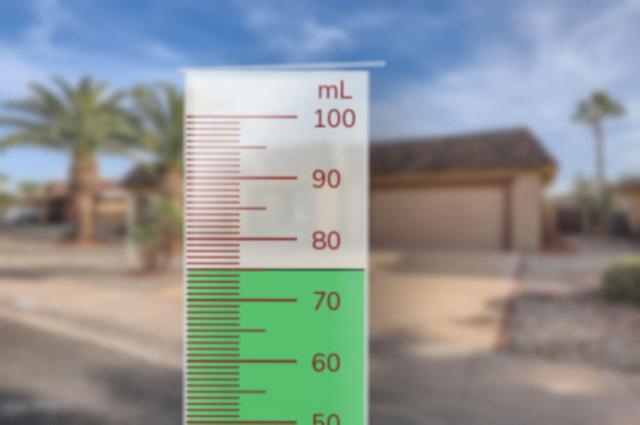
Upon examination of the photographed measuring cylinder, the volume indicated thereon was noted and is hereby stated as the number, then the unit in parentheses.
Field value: 75 (mL)
